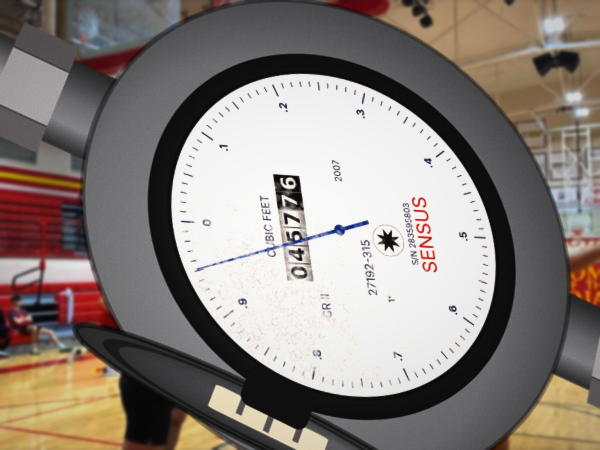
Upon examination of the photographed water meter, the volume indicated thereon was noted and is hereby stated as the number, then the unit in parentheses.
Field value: 45775.95 (ft³)
